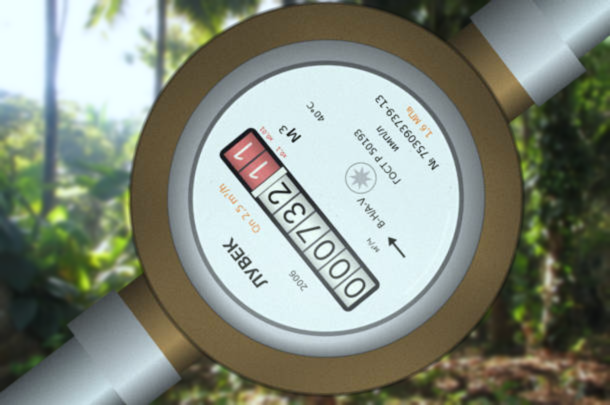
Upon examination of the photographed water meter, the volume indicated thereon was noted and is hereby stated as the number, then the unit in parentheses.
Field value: 732.11 (m³)
